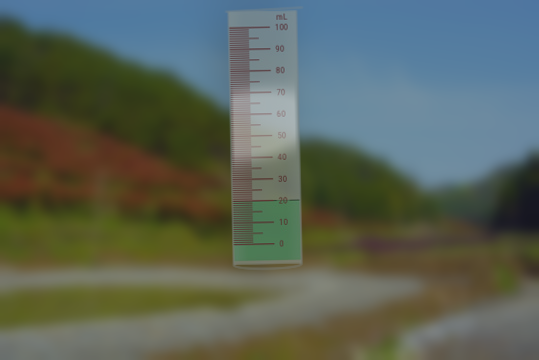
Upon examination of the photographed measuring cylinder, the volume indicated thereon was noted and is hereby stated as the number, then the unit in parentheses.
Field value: 20 (mL)
